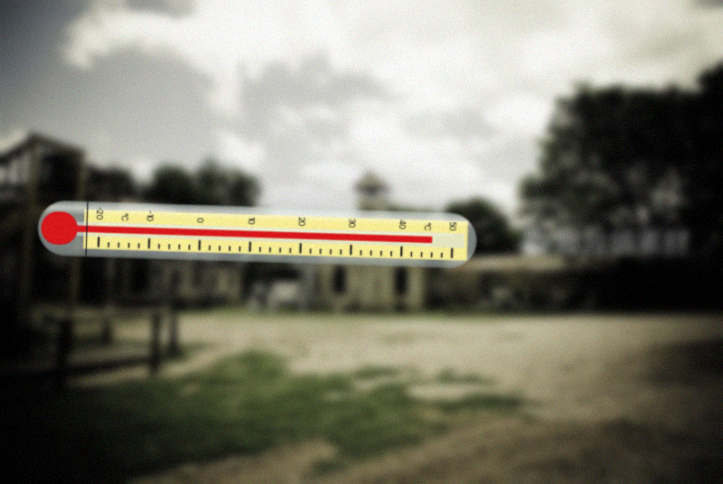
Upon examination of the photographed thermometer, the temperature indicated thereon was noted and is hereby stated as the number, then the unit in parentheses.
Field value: 46 (°C)
